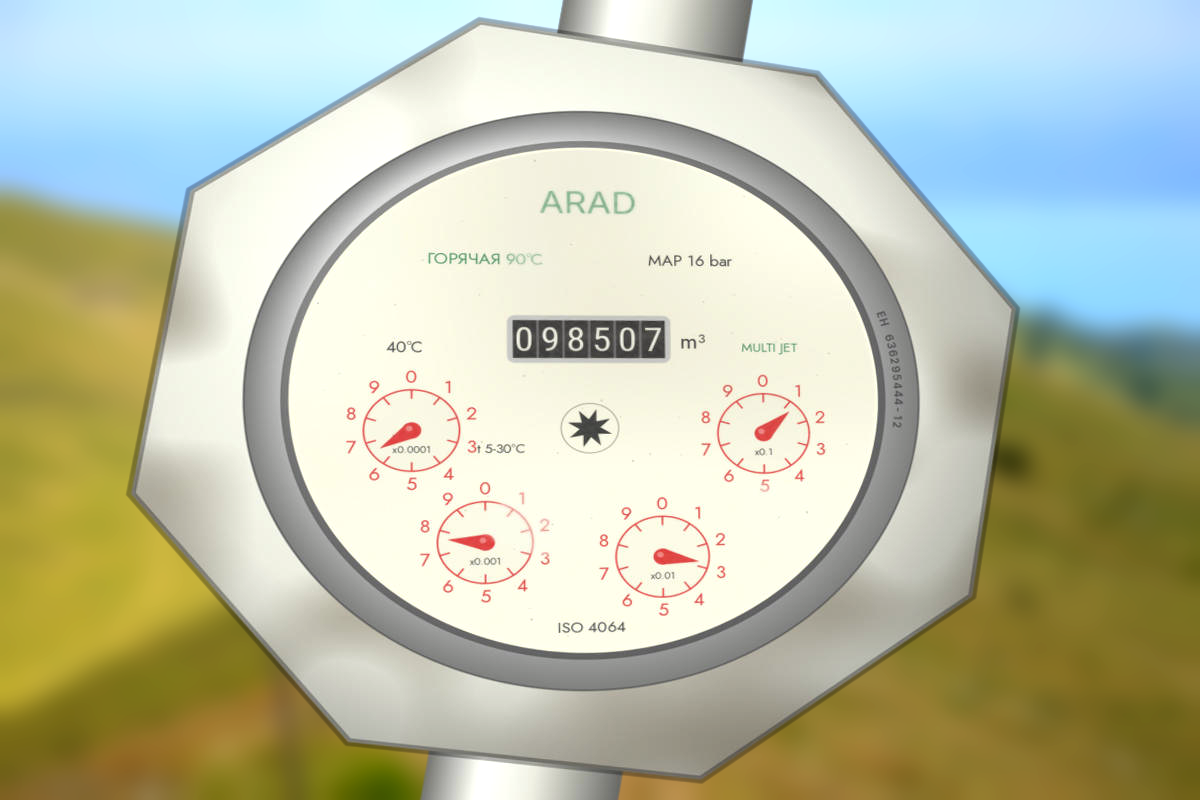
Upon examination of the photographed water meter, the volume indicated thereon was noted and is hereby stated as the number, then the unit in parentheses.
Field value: 98507.1276 (m³)
